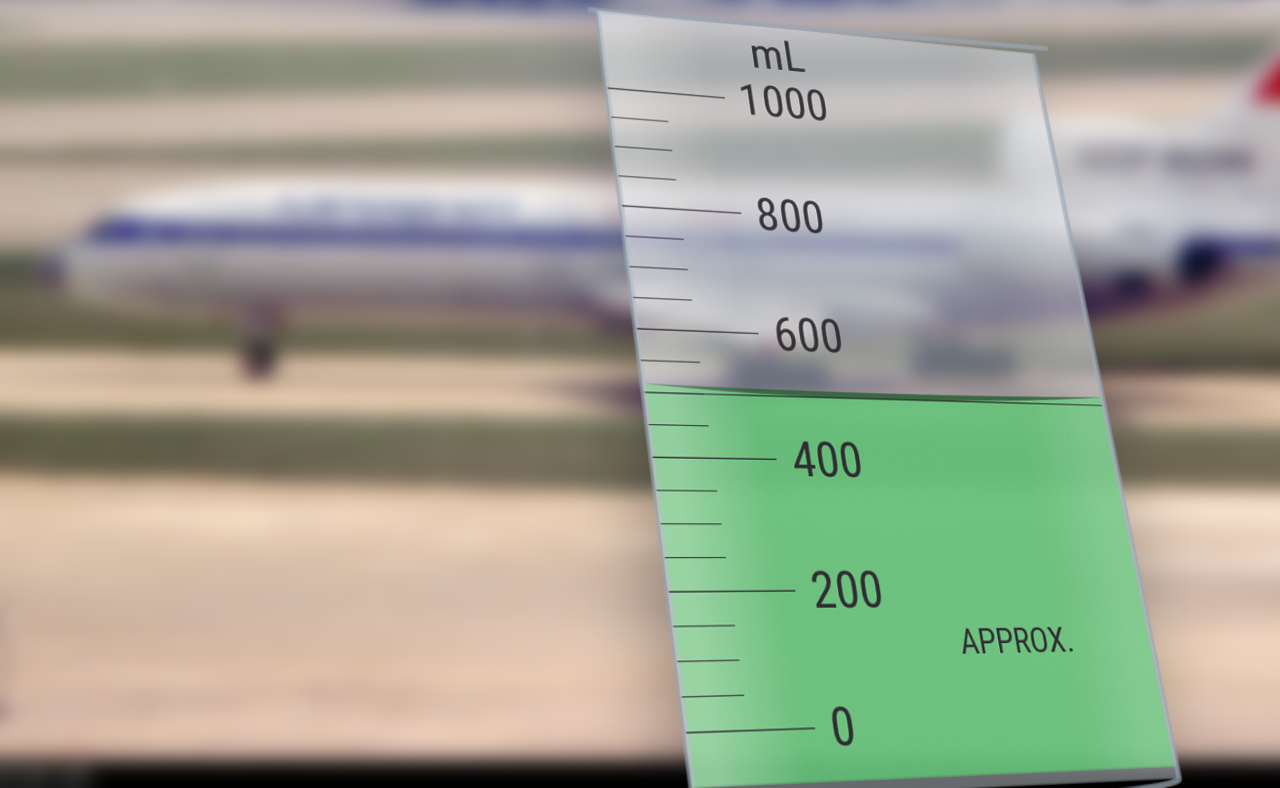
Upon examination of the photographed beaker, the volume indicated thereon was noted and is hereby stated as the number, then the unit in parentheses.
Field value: 500 (mL)
